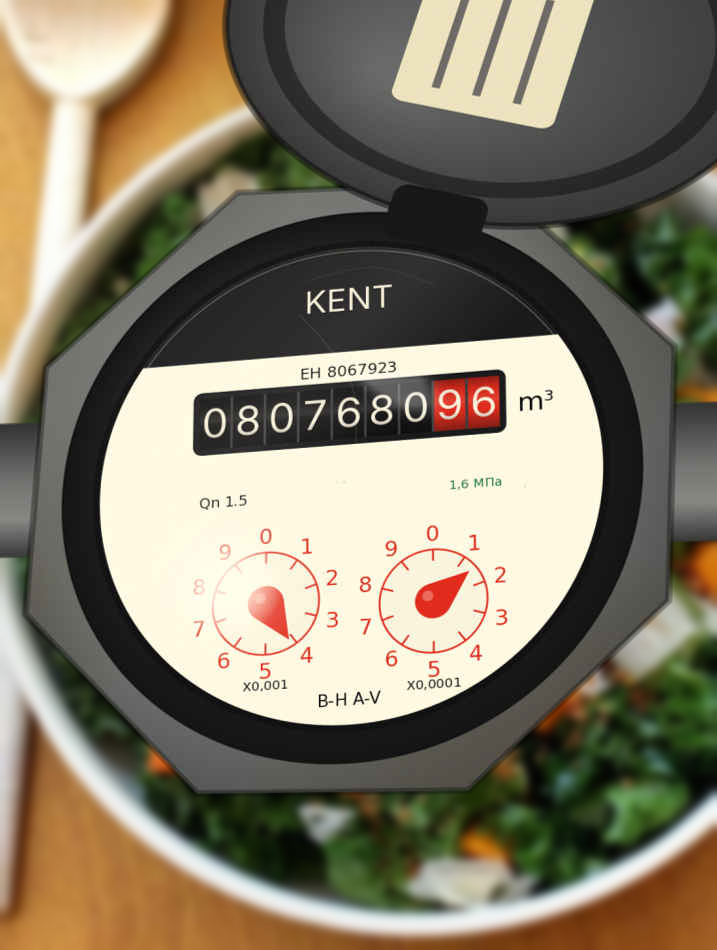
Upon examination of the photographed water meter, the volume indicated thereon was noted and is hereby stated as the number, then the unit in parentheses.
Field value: 807680.9641 (m³)
